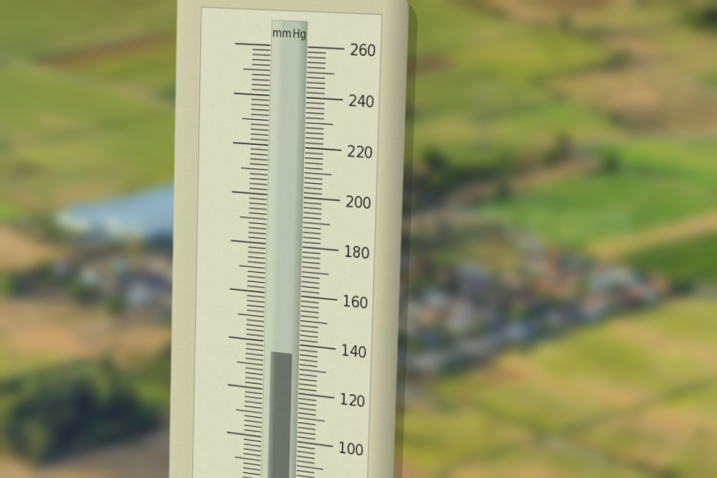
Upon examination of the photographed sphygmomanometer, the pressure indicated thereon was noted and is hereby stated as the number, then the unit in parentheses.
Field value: 136 (mmHg)
